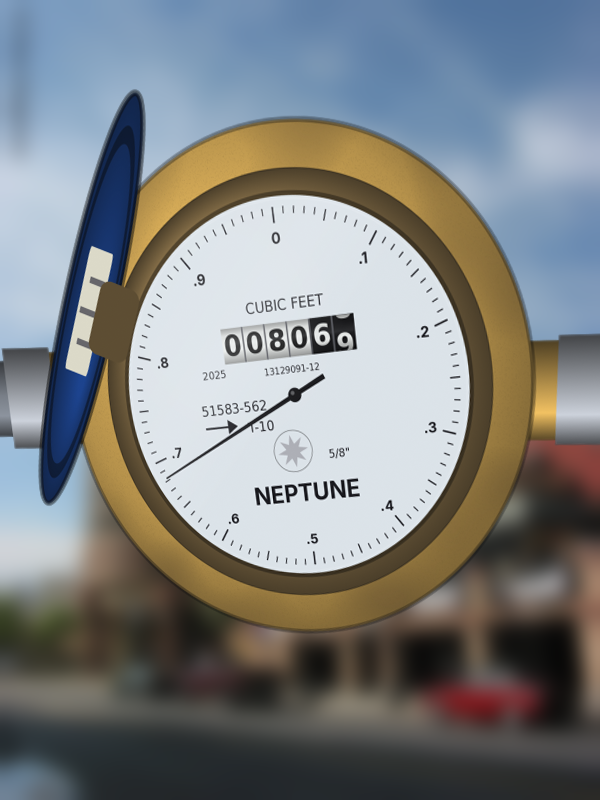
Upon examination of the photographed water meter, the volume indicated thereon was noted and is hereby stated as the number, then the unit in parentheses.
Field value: 8068.68 (ft³)
